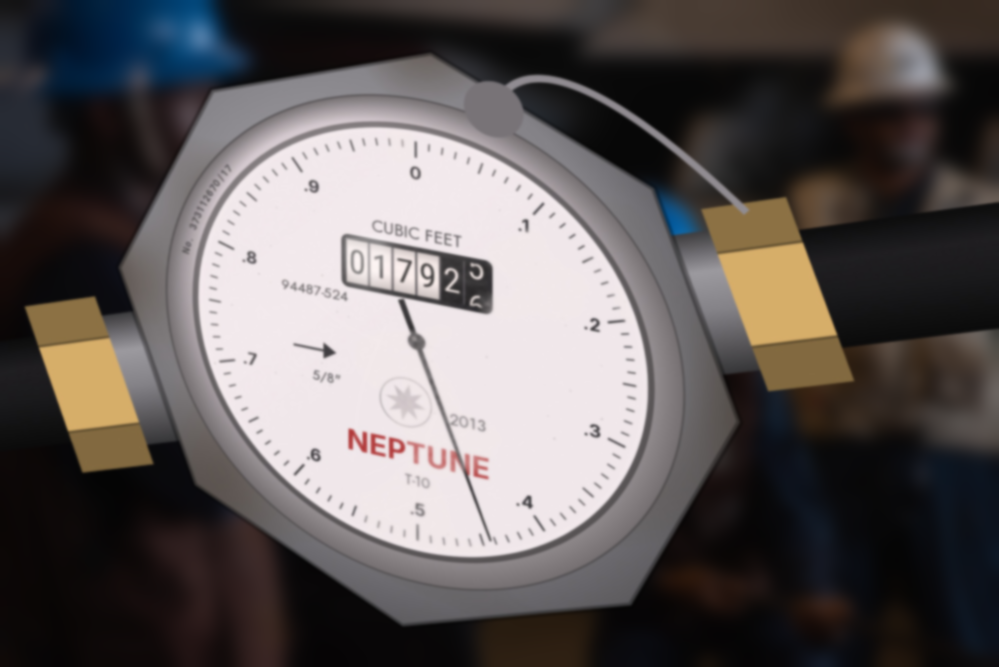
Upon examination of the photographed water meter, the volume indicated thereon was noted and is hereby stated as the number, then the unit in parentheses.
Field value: 17925.44 (ft³)
